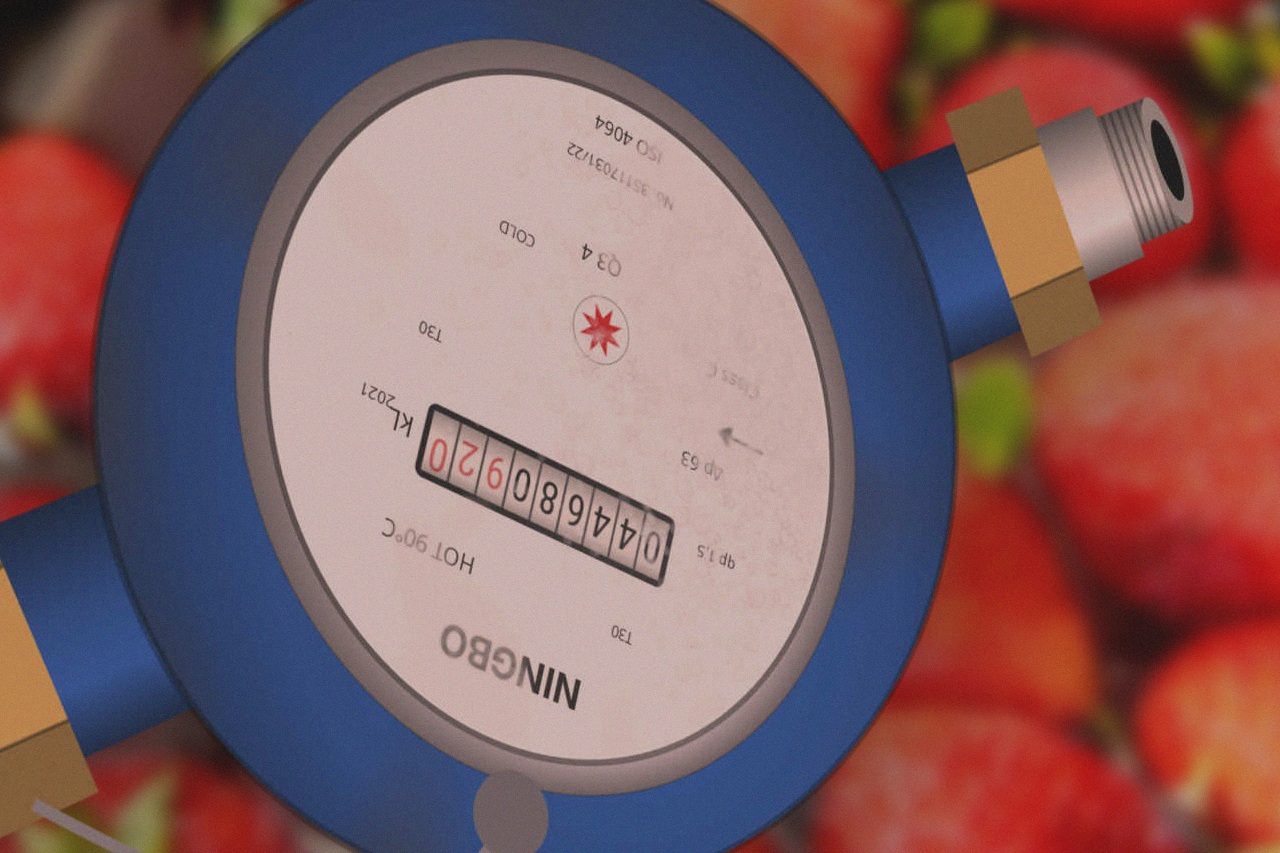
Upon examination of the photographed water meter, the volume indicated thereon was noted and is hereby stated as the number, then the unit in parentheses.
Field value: 44680.920 (kL)
